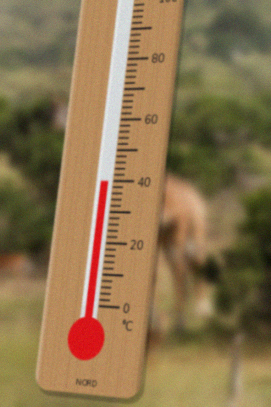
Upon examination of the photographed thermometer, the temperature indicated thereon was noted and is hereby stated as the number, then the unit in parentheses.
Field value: 40 (°C)
